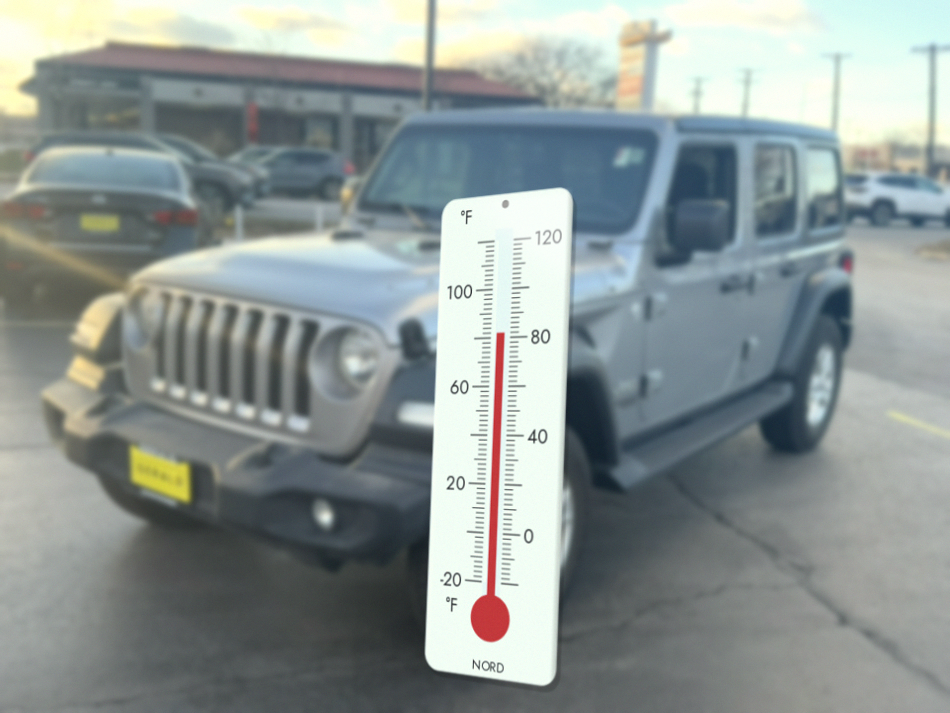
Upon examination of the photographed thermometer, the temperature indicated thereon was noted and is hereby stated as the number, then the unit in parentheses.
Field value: 82 (°F)
